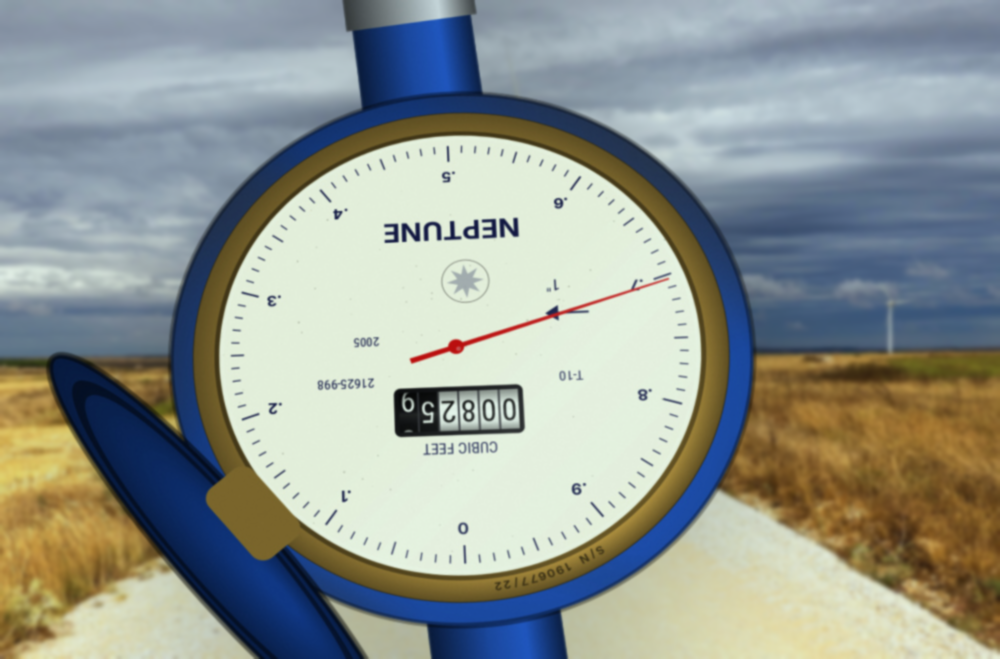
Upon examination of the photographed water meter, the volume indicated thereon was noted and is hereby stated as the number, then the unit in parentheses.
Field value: 8258.70 (ft³)
